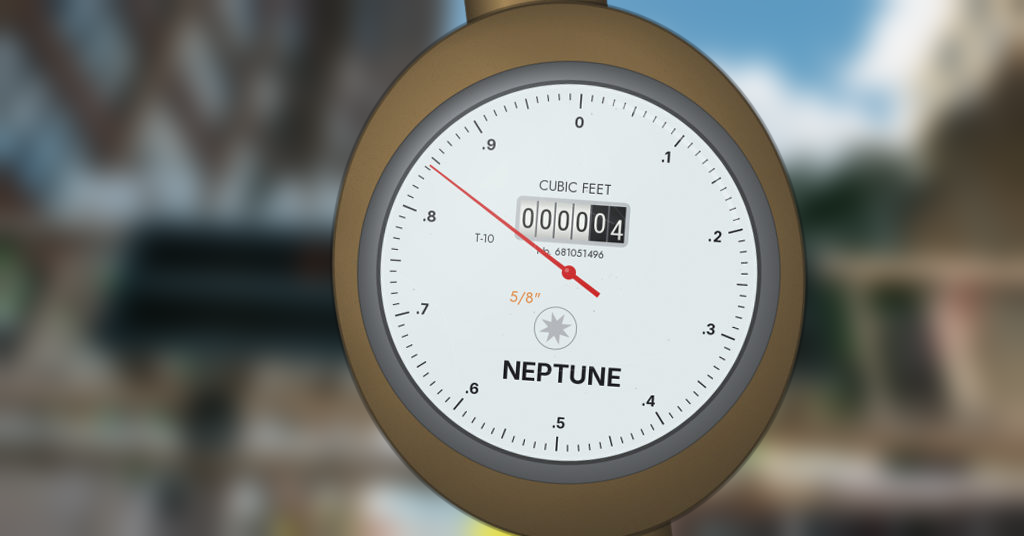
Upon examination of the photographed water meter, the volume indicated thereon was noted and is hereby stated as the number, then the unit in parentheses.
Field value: 3.84 (ft³)
